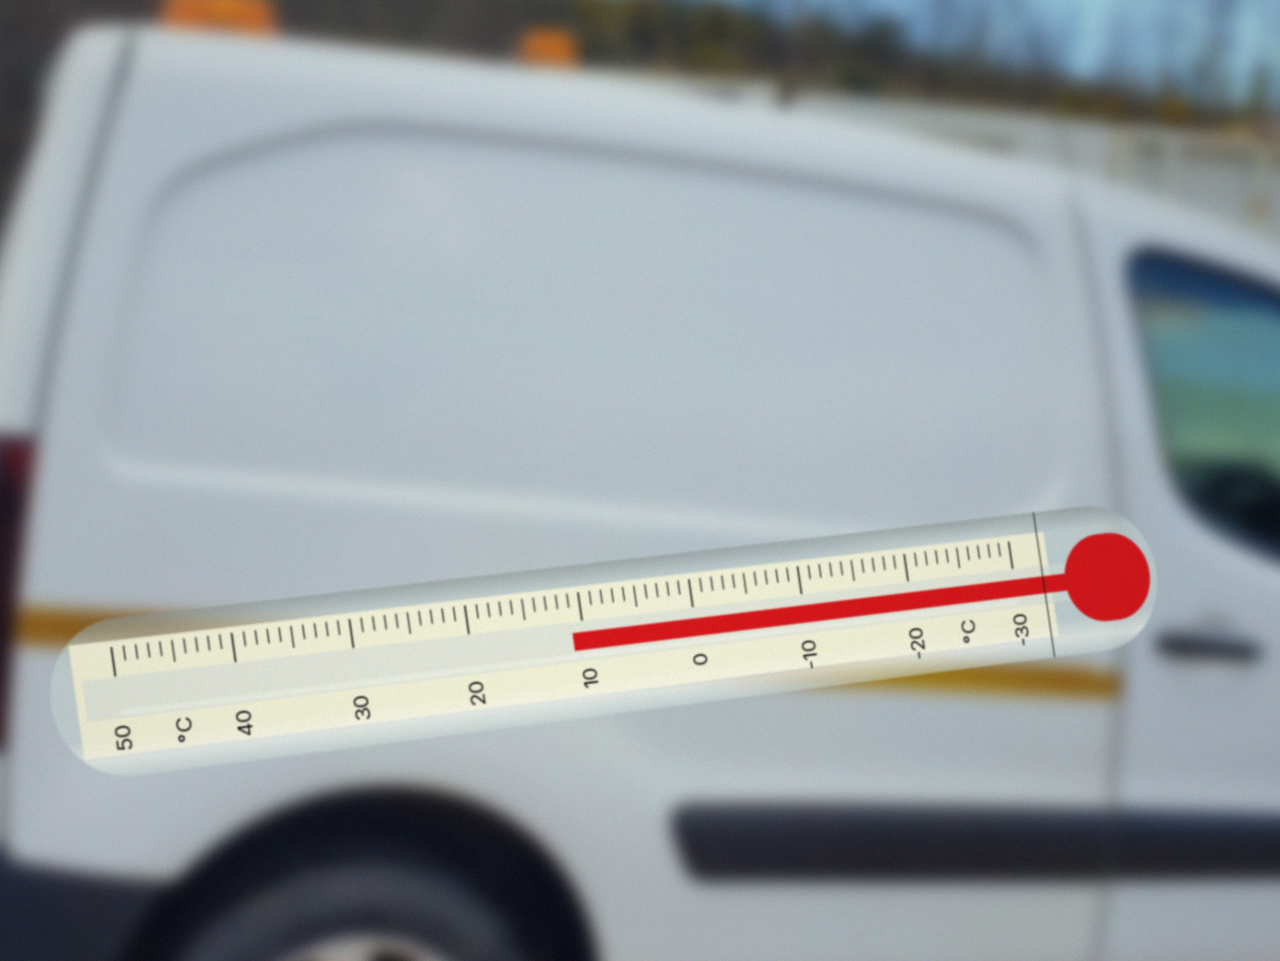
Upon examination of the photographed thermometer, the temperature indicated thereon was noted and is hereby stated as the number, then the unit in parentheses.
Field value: 11 (°C)
